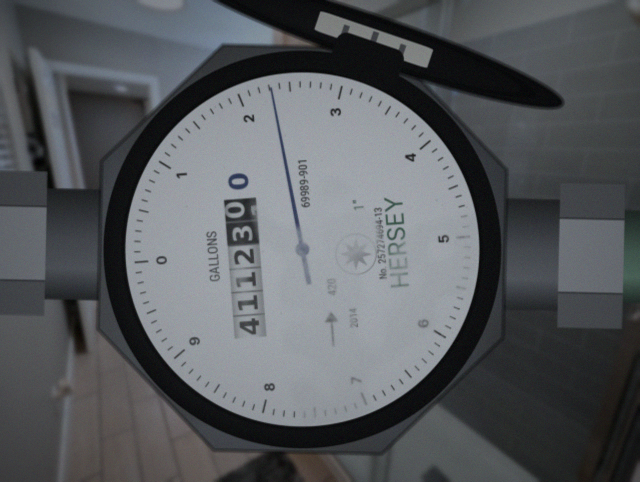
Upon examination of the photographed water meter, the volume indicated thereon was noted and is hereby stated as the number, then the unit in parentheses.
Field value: 4112302.3 (gal)
